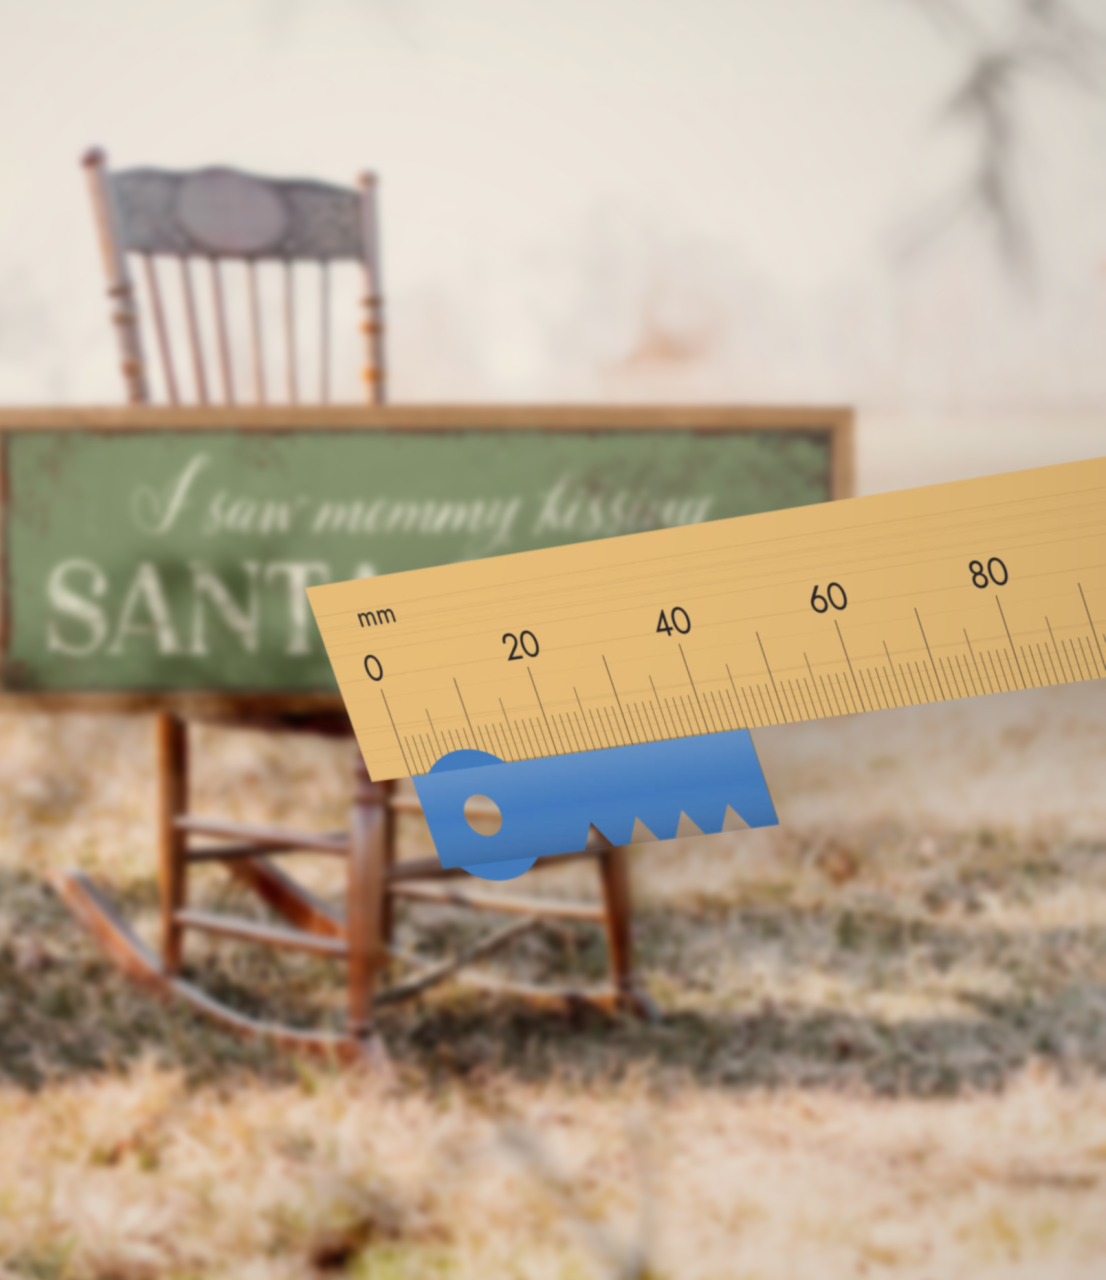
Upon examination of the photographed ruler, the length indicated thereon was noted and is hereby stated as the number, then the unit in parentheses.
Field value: 45 (mm)
